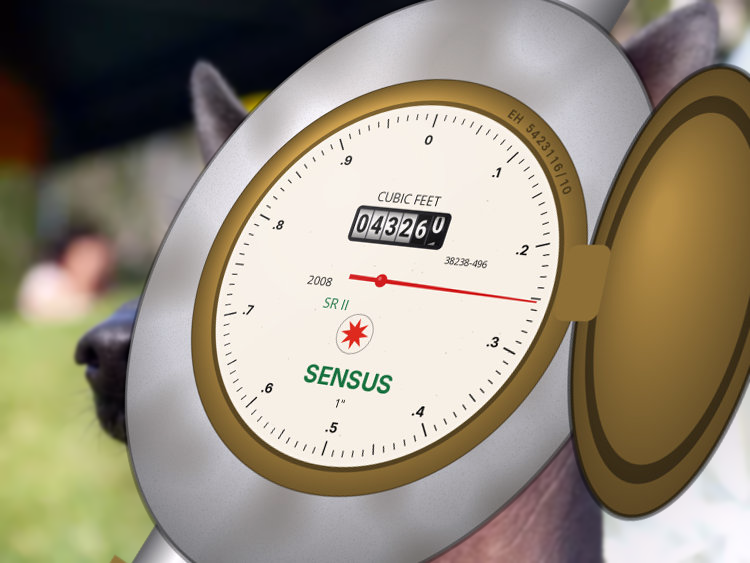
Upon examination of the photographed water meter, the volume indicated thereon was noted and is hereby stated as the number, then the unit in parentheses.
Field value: 43260.25 (ft³)
